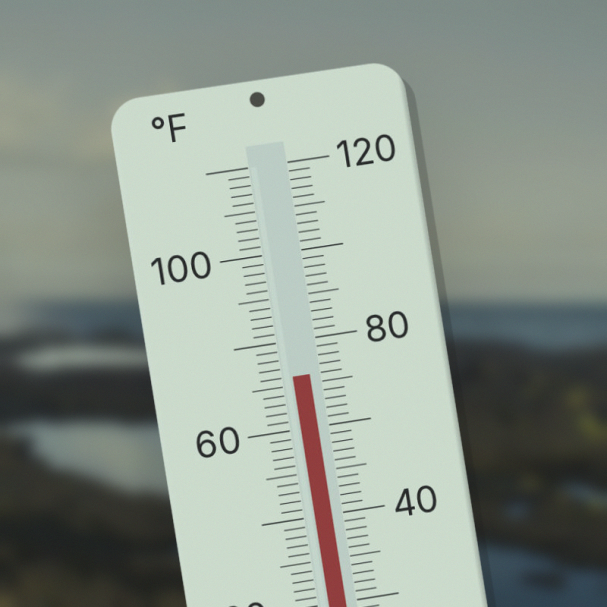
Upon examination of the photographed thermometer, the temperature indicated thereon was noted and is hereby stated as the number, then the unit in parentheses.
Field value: 72 (°F)
